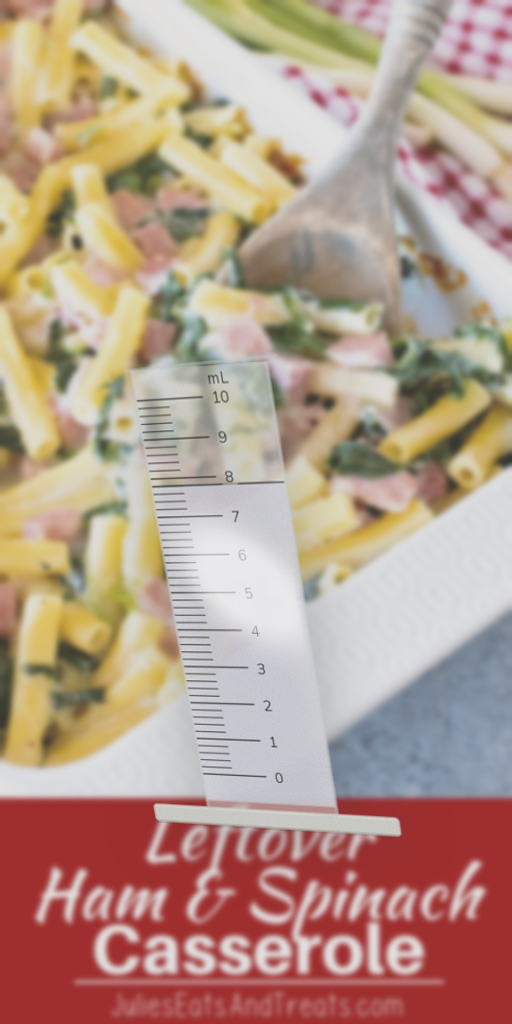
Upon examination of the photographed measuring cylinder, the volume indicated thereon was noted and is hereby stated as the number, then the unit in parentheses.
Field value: 7.8 (mL)
